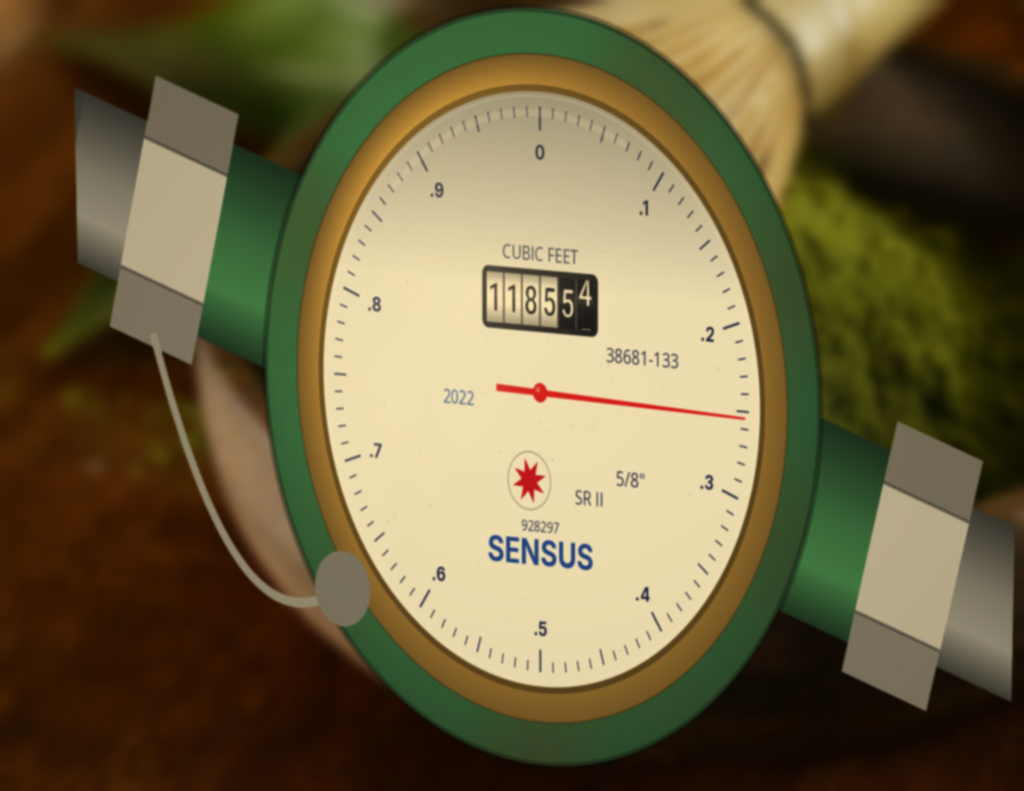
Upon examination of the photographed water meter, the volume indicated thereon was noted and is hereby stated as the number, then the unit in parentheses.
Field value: 118554.25 (ft³)
